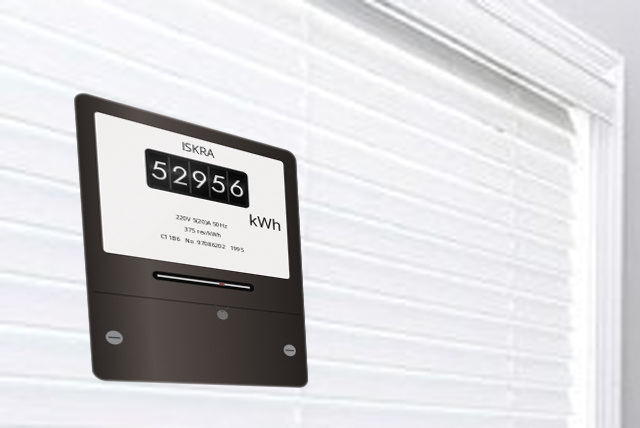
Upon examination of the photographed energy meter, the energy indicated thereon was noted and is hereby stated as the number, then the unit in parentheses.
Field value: 52956 (kWh)
